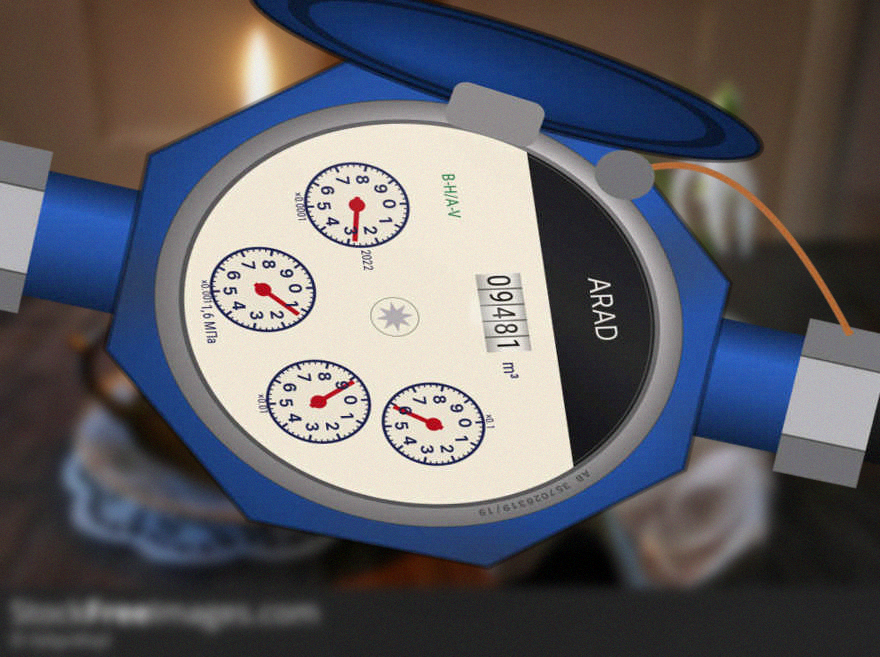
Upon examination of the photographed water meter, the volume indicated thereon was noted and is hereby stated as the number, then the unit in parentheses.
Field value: 9481.5912 (m³)
